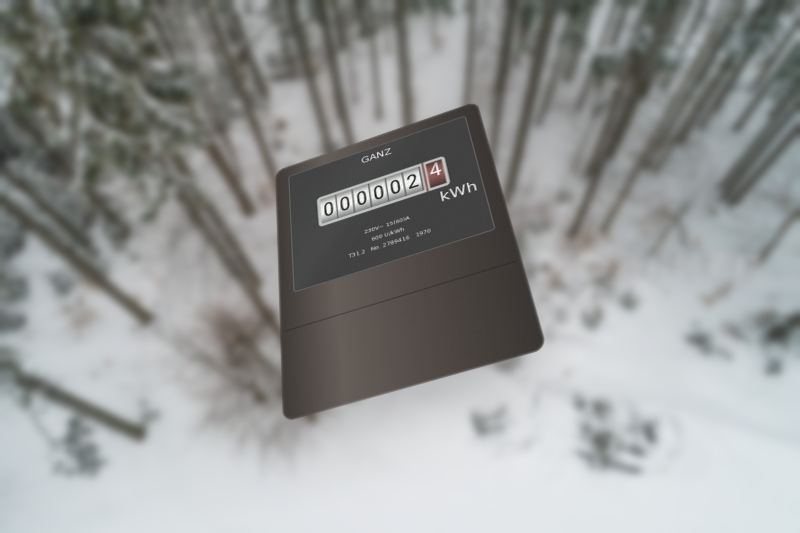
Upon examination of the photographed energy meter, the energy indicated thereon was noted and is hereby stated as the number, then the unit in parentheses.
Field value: 2.4 (kWh)
